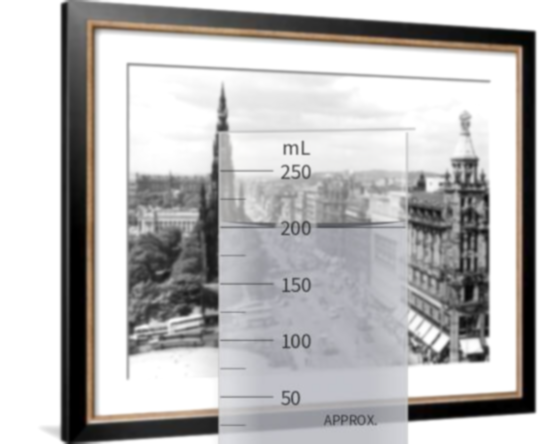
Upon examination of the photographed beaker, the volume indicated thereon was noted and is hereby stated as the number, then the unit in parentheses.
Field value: 200 (mL)
